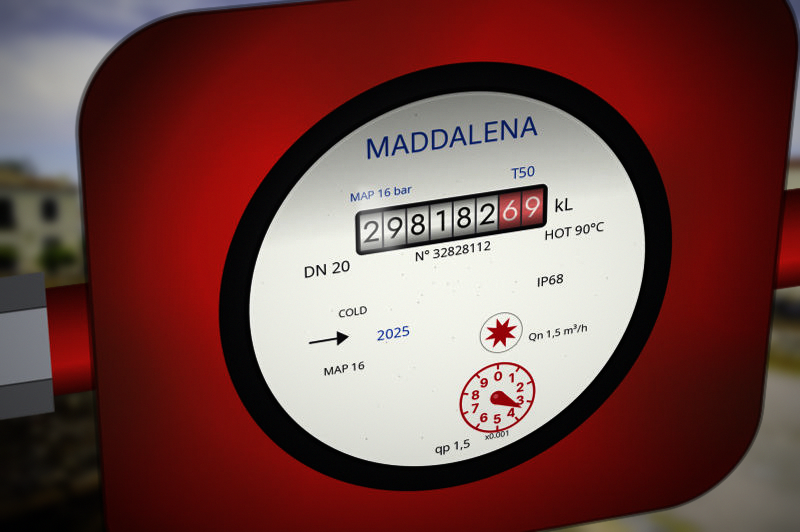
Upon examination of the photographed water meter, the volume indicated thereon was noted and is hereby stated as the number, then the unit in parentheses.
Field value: 298182.693 (kL)
